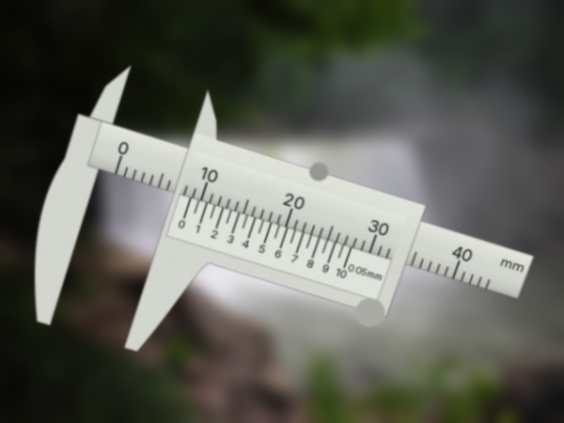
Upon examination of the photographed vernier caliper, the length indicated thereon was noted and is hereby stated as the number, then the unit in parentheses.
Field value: 8.8 (mm)
